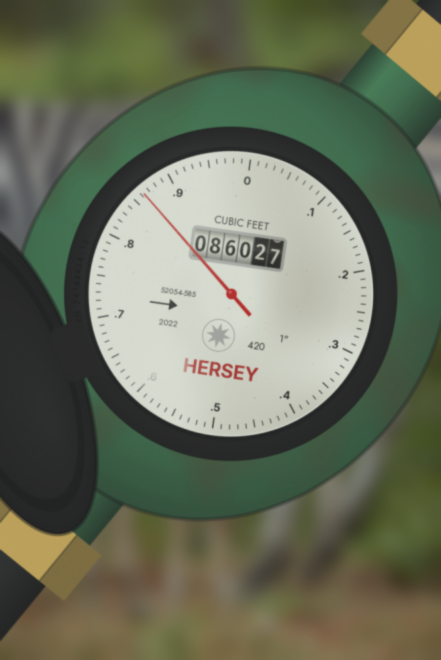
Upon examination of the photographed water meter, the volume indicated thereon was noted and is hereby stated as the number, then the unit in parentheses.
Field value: 86026.86 (ft³)
